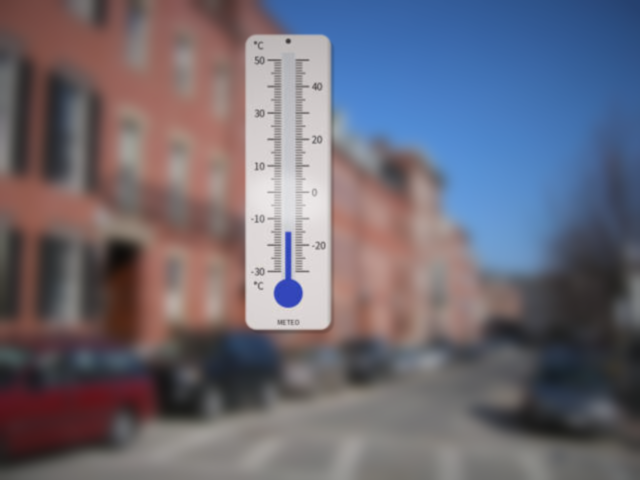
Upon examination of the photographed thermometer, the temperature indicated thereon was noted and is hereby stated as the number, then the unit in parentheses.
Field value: -15 (°C)
